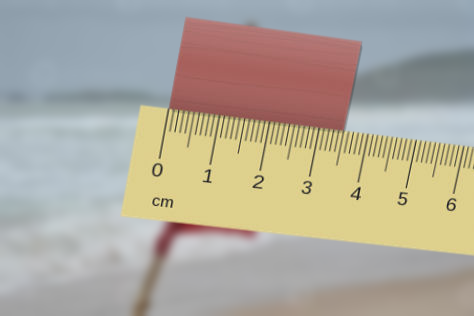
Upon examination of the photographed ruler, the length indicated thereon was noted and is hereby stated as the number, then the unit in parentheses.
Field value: 3.5 (cm)
